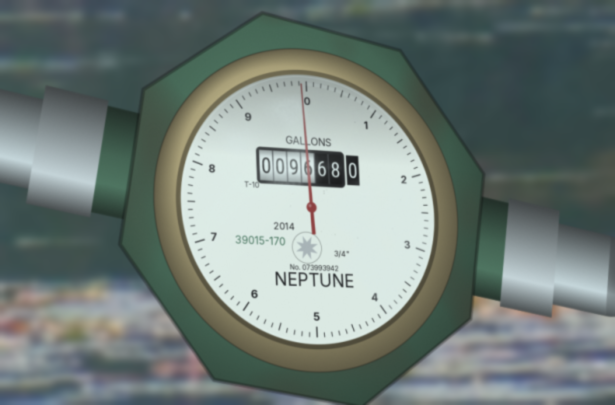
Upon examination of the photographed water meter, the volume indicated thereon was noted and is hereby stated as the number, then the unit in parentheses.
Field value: 96679.9 (gal)
